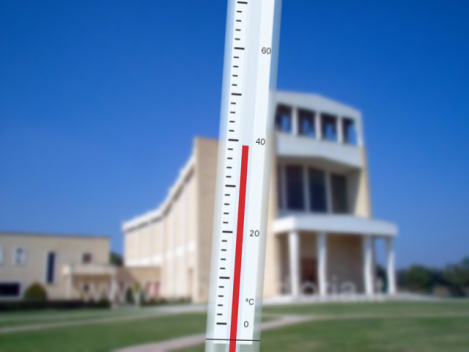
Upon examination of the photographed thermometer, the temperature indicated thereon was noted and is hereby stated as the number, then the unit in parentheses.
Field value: 39 (°C)
